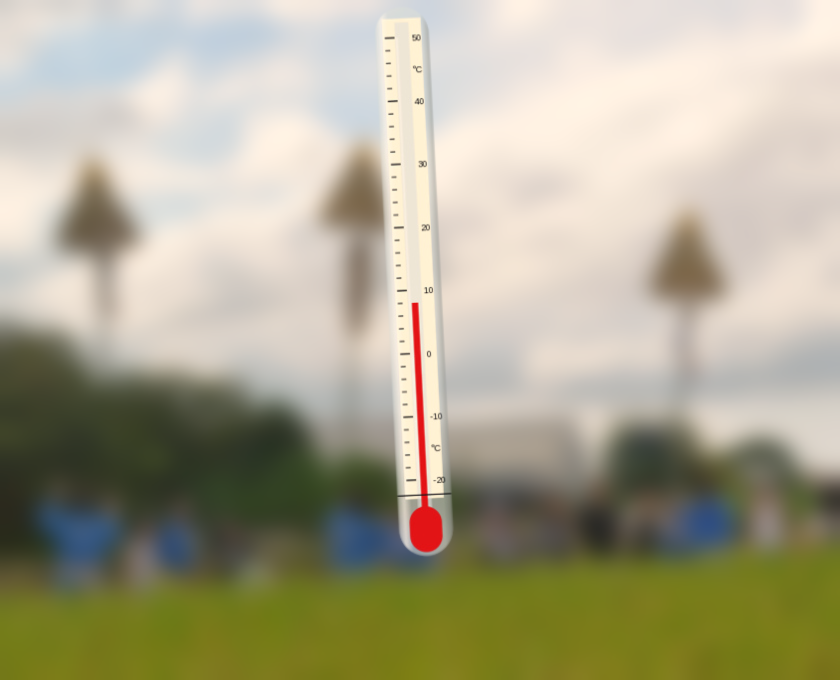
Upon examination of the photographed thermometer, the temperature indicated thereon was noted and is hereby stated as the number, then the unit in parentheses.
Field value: 8 (°C)
